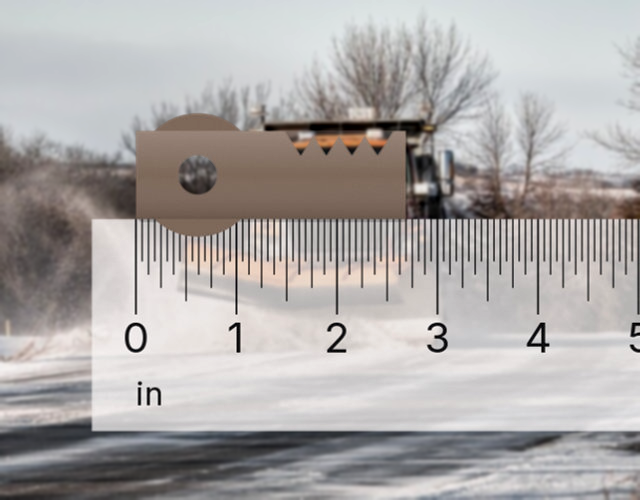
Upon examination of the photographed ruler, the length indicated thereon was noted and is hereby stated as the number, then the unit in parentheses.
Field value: 2.6875 (in)
